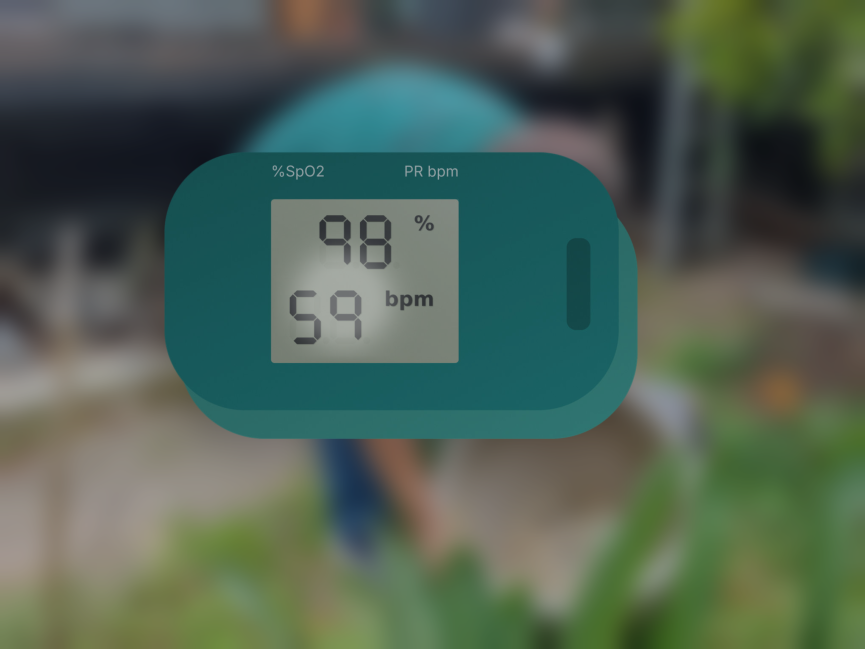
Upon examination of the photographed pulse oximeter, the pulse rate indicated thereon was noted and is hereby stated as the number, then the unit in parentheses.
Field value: 59 (bpm)
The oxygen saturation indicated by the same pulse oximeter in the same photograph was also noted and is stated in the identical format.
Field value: 98 (%)
